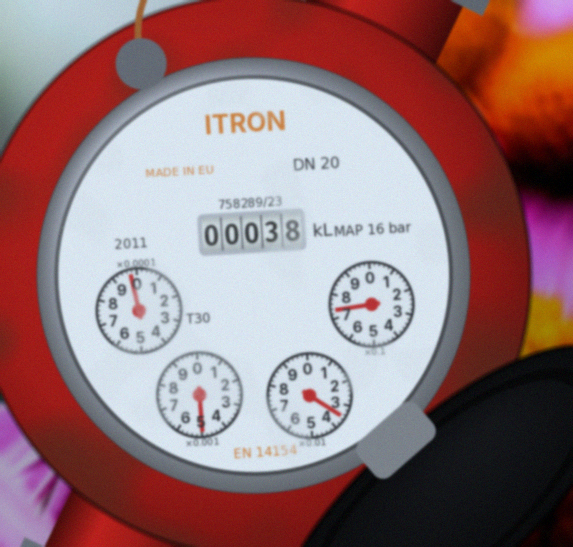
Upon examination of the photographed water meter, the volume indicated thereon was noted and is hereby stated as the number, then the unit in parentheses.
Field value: 38.7349 (kL)
